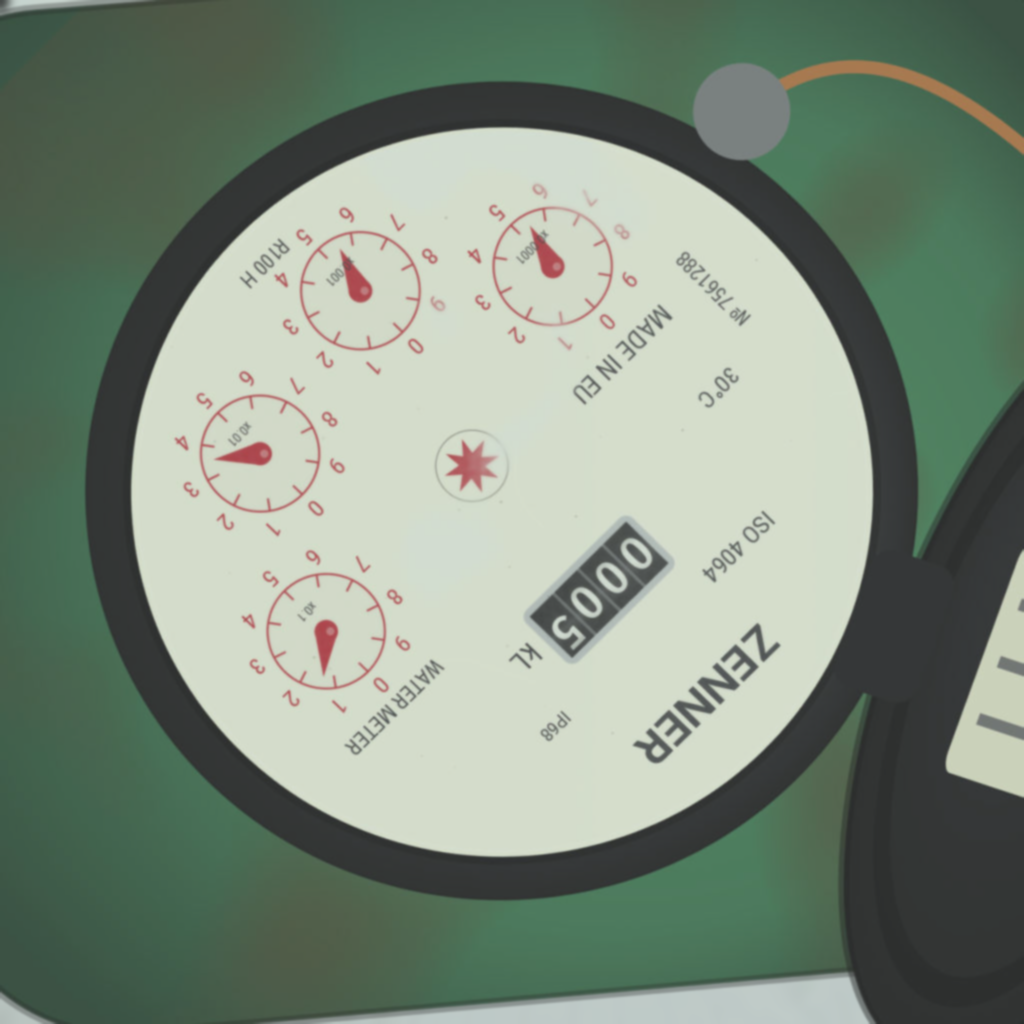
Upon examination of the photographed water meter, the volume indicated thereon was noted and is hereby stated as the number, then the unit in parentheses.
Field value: 5.1355 (kL)
